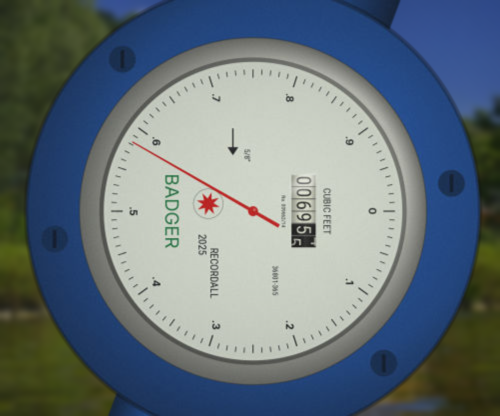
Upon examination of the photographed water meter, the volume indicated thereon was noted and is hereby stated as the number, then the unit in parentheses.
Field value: 6954.58 (ft³)
